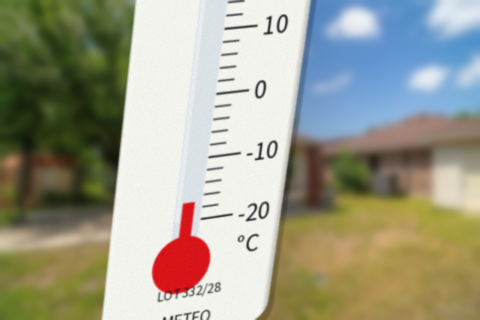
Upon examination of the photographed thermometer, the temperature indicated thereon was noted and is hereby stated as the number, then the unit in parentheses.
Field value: -17 (°C)
